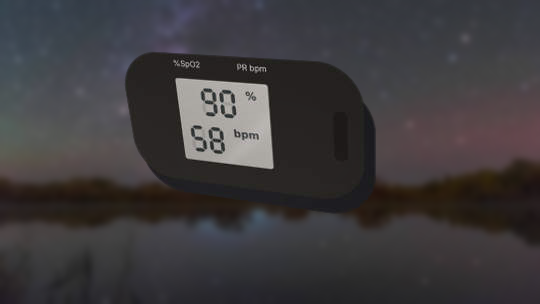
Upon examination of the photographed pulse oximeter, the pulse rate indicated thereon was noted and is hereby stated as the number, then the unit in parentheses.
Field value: 58 (bpm)
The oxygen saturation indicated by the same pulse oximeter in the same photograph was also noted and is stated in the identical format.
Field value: 90 (%)
